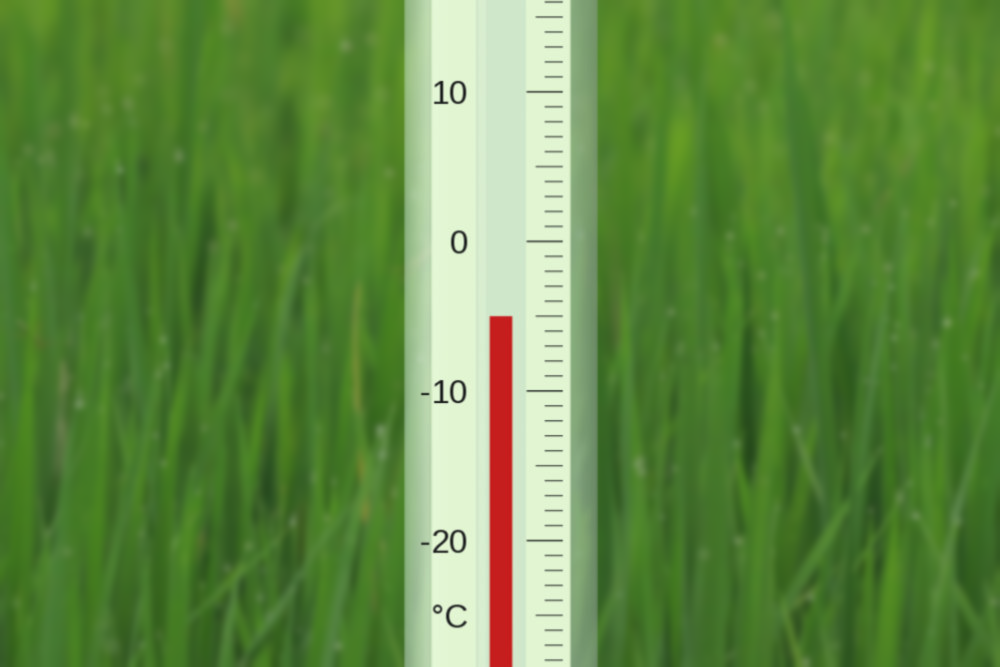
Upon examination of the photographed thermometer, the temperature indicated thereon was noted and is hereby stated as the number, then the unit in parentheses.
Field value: -5 (°C)
